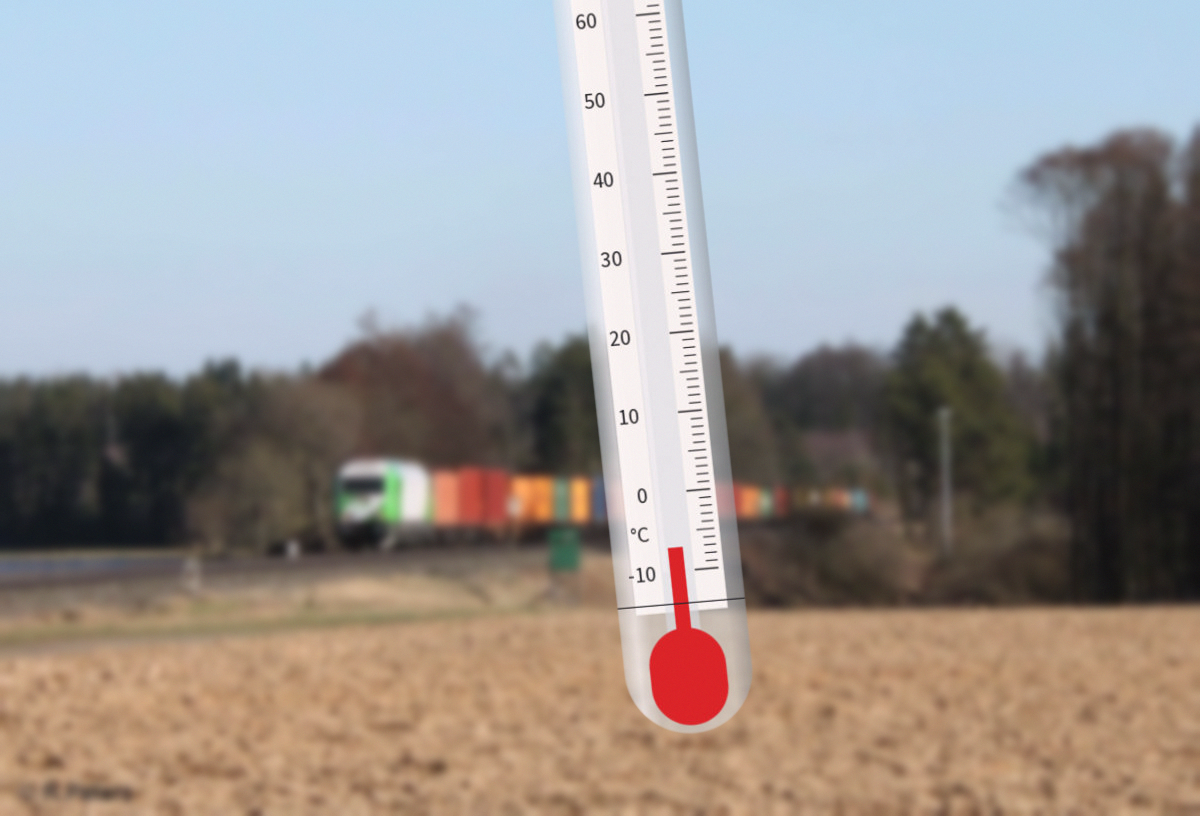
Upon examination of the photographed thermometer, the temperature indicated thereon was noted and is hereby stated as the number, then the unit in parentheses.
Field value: -7 (°C)
